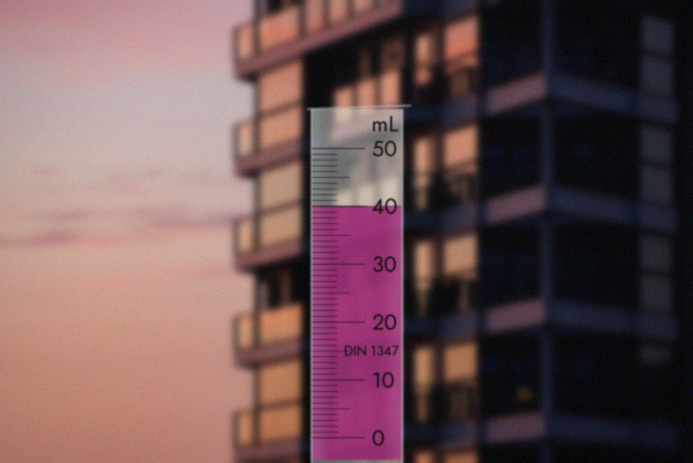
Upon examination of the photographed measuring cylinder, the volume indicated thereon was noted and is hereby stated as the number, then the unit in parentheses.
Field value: 40 (mL)
